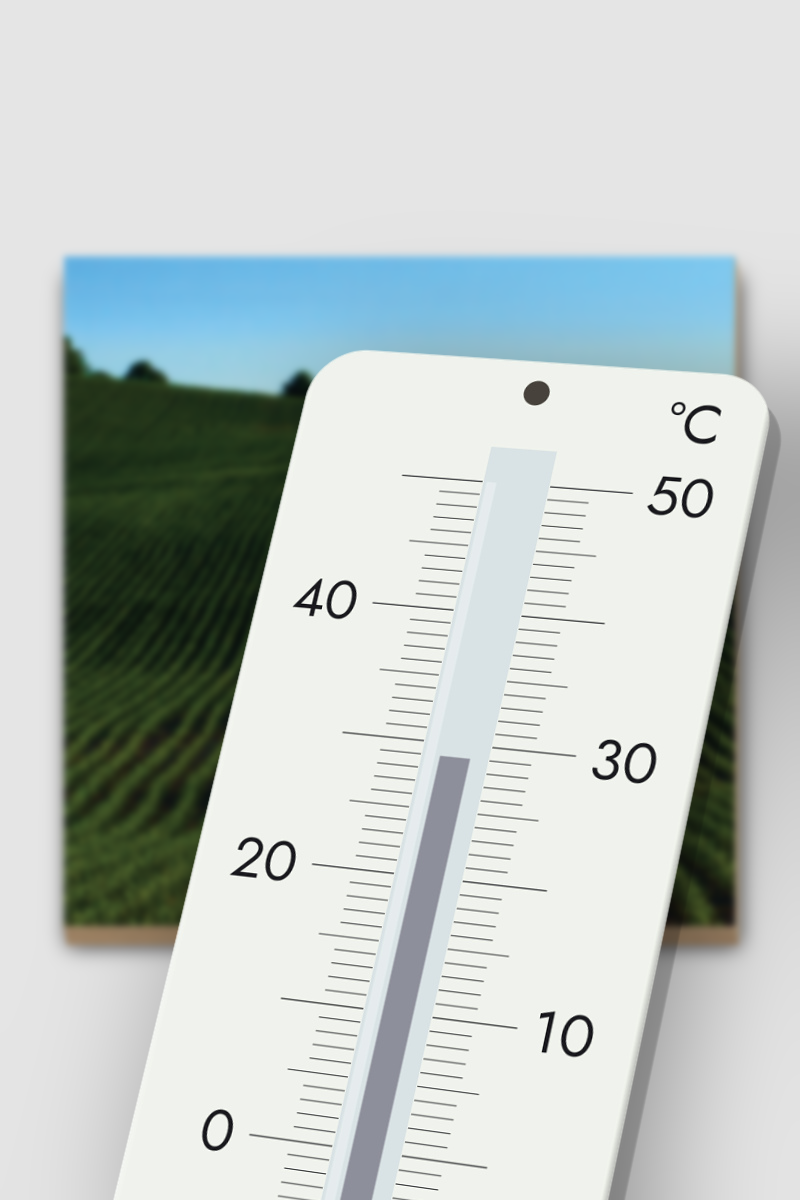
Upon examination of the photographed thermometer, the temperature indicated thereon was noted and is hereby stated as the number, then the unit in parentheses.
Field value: 29 (°C)
